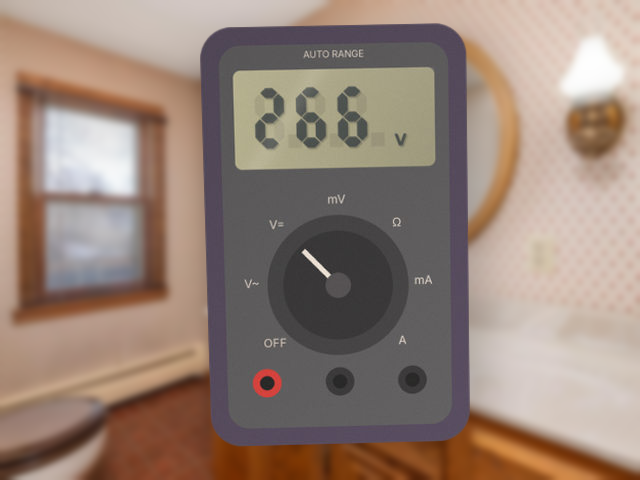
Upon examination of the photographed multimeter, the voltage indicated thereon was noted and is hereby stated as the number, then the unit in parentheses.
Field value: 266 (V)
